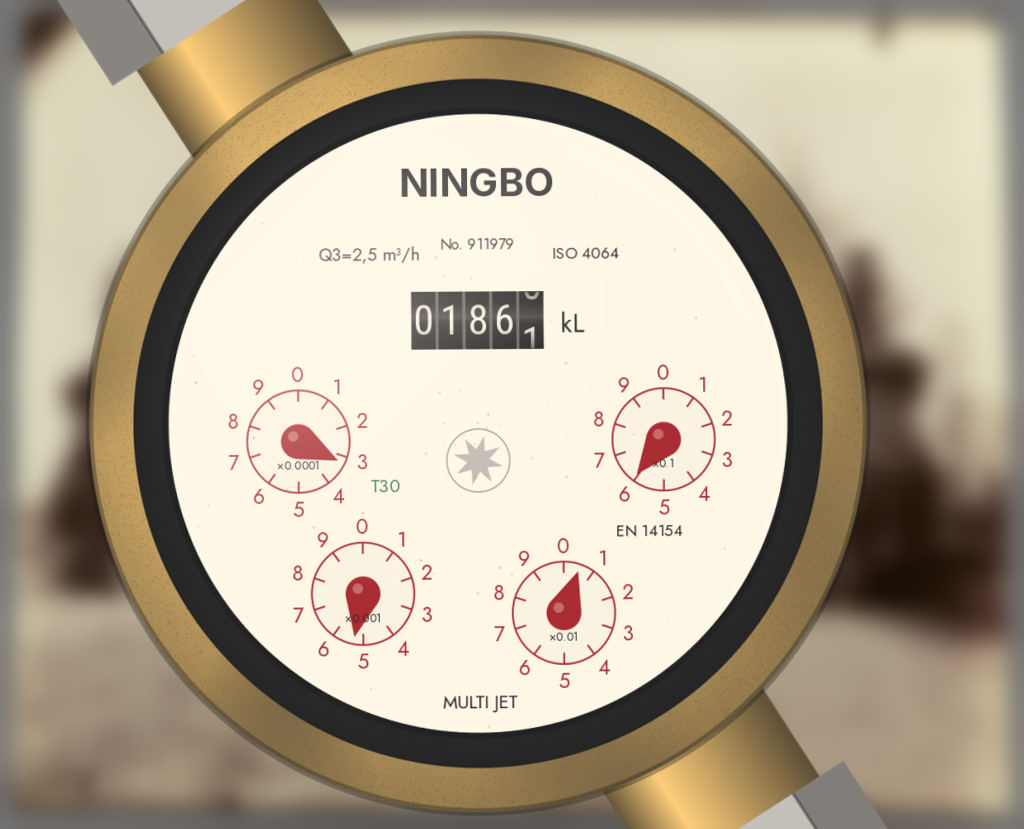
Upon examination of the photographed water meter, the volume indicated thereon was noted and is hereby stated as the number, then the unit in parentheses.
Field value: 1860.6053 (kL)
